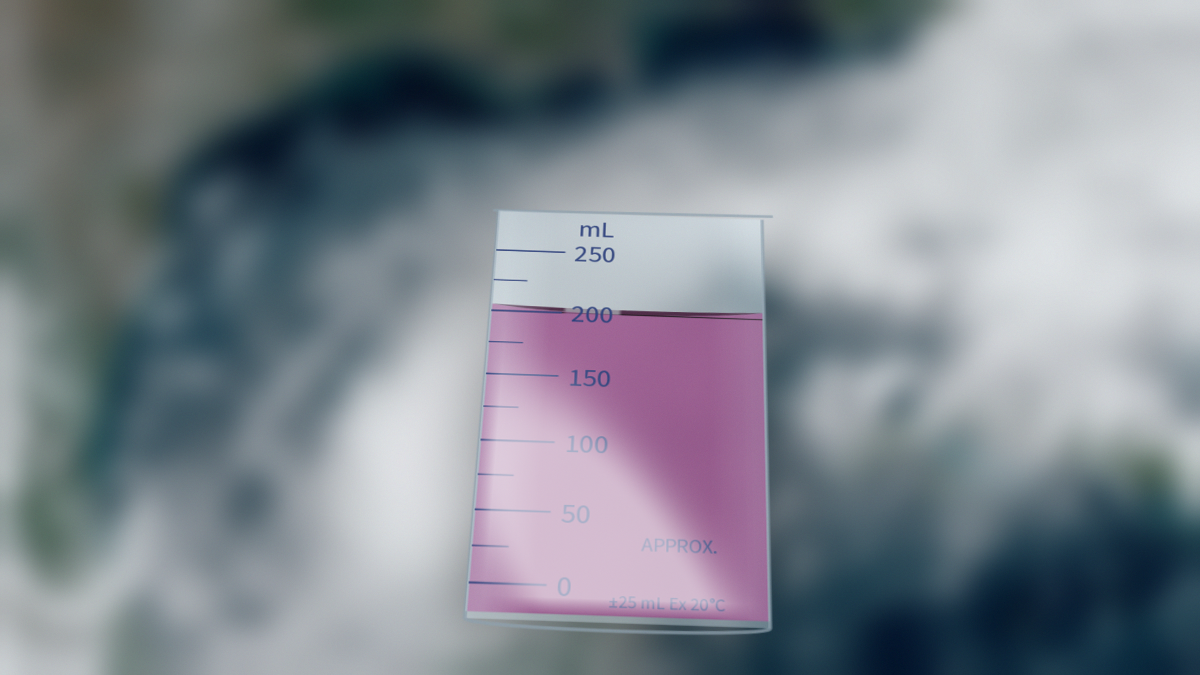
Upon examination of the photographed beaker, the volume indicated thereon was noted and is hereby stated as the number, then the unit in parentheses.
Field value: 200 (mL)
